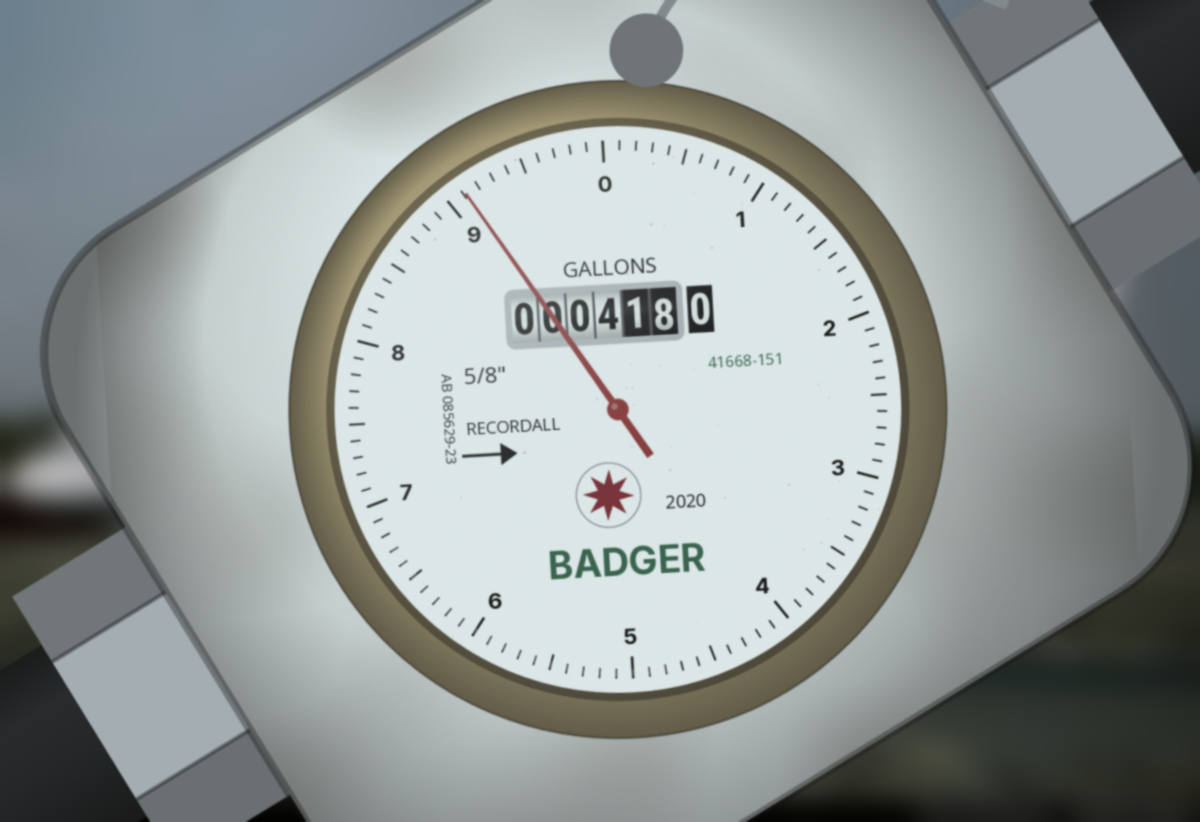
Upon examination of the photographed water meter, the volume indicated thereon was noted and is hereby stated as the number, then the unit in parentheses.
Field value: 4179.1 (gal)
